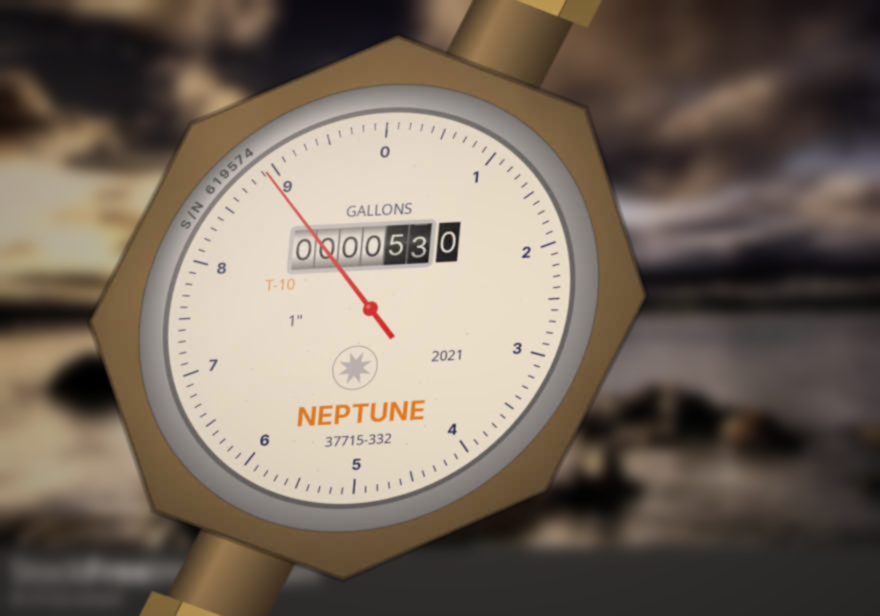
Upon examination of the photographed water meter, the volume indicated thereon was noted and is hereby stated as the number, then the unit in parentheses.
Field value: 528.9 (gal)
